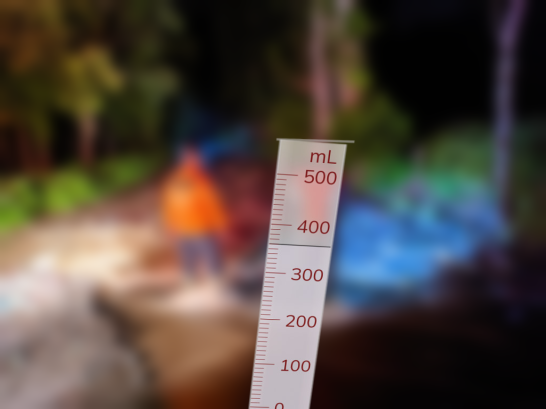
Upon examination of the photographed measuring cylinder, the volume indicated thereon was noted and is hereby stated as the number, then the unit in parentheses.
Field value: 360 (mL)
